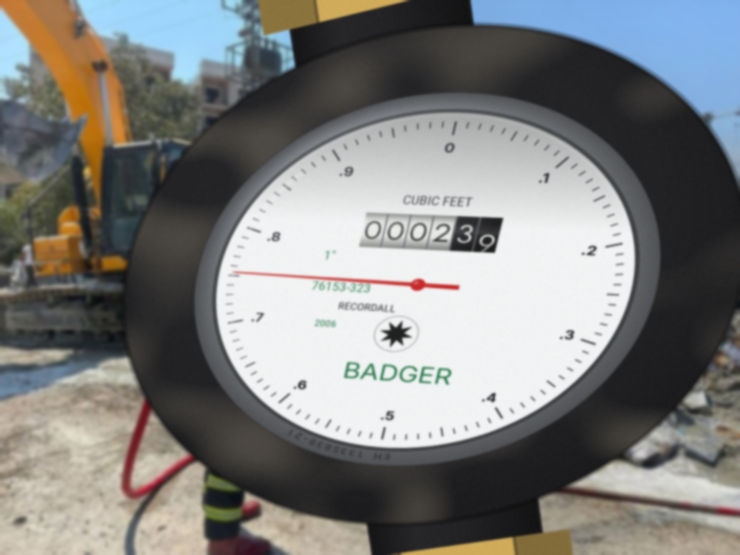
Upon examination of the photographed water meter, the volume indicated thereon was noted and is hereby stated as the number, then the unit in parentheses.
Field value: 238.75 (ft³)
